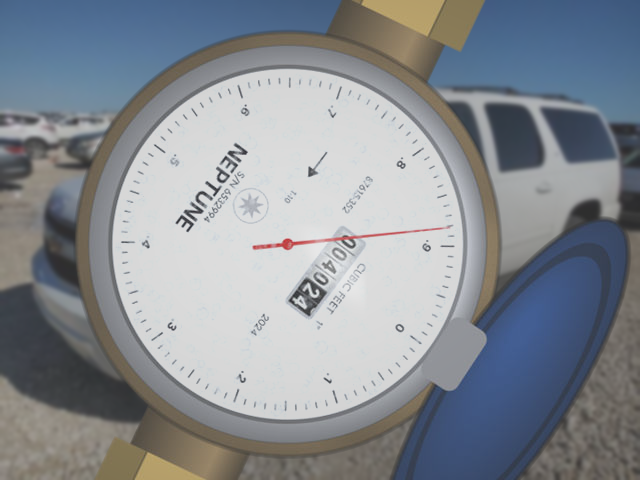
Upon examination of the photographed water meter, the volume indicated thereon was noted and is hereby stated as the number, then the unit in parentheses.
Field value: 4023.88 (ft³)
